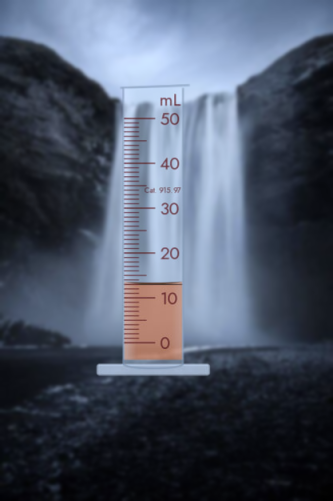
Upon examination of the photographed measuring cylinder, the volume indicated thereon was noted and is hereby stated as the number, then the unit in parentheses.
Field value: 13 (mL)
